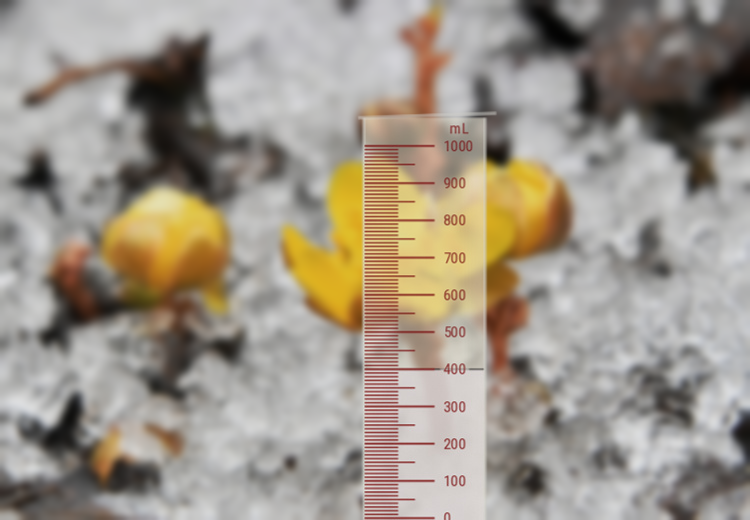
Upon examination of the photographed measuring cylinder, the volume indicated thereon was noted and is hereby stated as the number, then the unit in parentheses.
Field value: 400 (mL)
